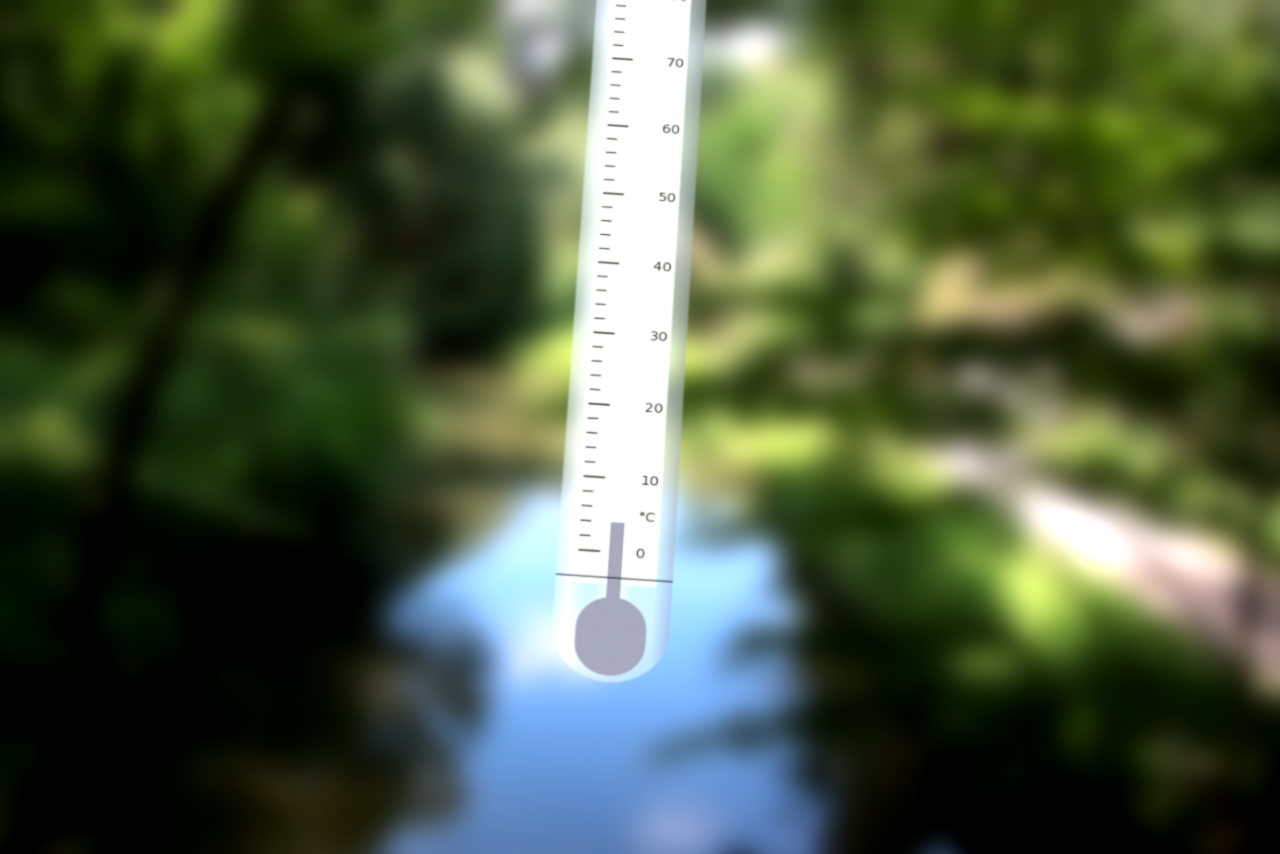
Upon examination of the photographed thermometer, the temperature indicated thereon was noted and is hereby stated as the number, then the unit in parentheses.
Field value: 4 (°C)
